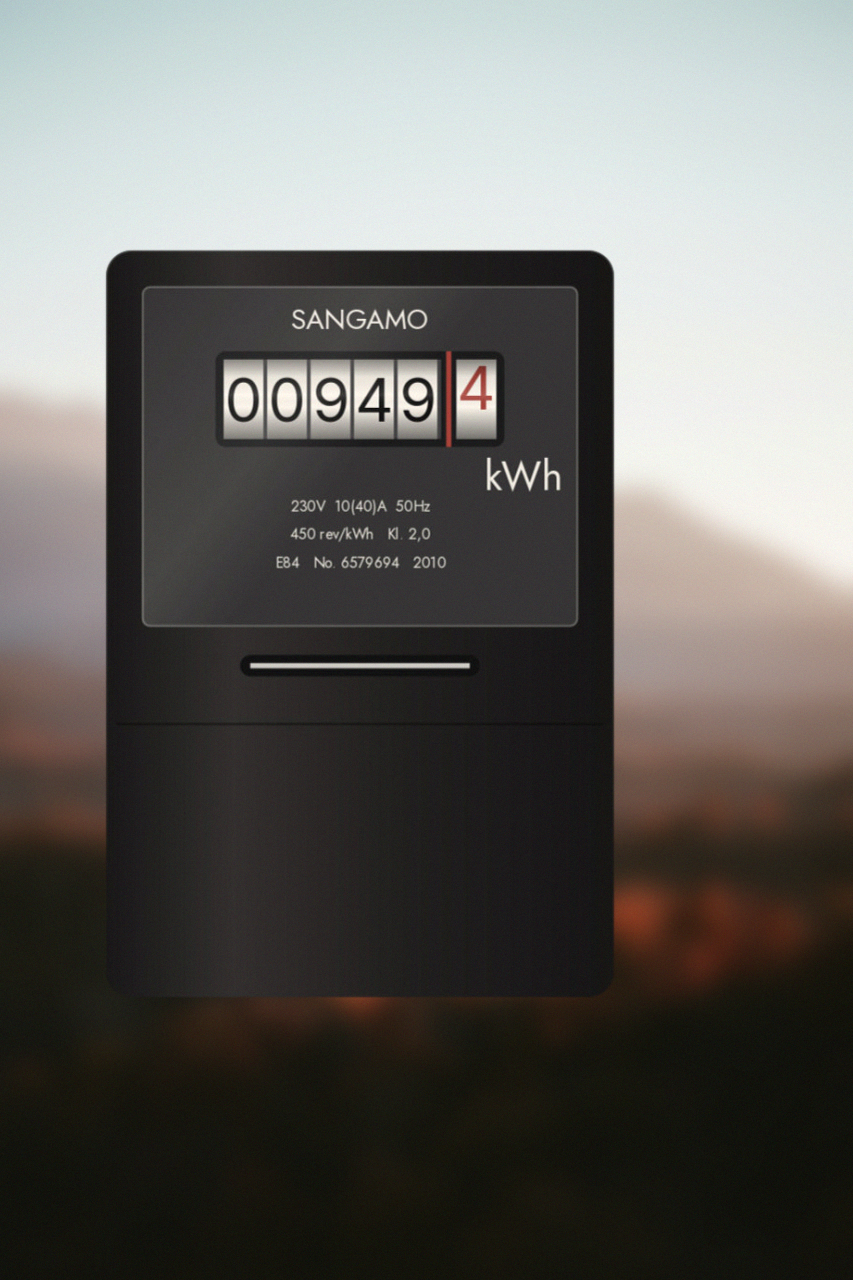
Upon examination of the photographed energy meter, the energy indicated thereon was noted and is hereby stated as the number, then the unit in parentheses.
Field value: 949.4 (kWh)
